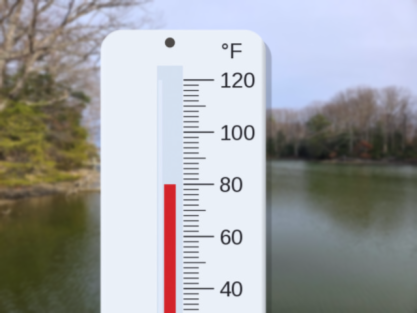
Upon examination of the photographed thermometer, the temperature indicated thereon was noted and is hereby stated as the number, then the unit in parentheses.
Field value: 80 (°F)
